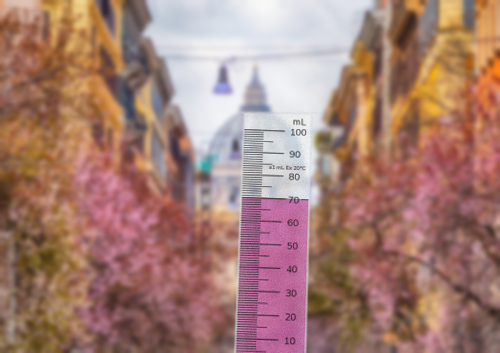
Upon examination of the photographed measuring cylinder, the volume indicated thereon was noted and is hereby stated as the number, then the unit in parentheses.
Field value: 70 (mL)
